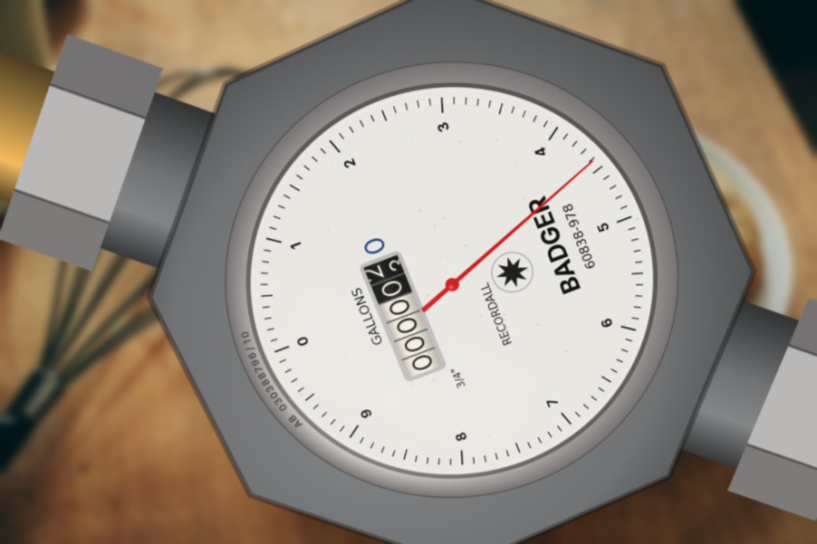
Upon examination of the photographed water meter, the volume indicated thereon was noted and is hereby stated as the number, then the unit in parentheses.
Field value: 24.4 (gal)
